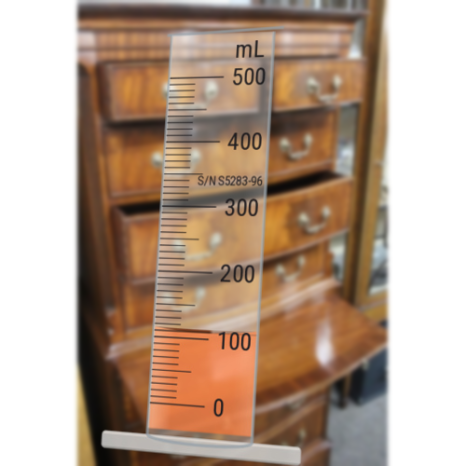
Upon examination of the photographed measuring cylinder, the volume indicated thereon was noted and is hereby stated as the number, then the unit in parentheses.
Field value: 110 (mL)
